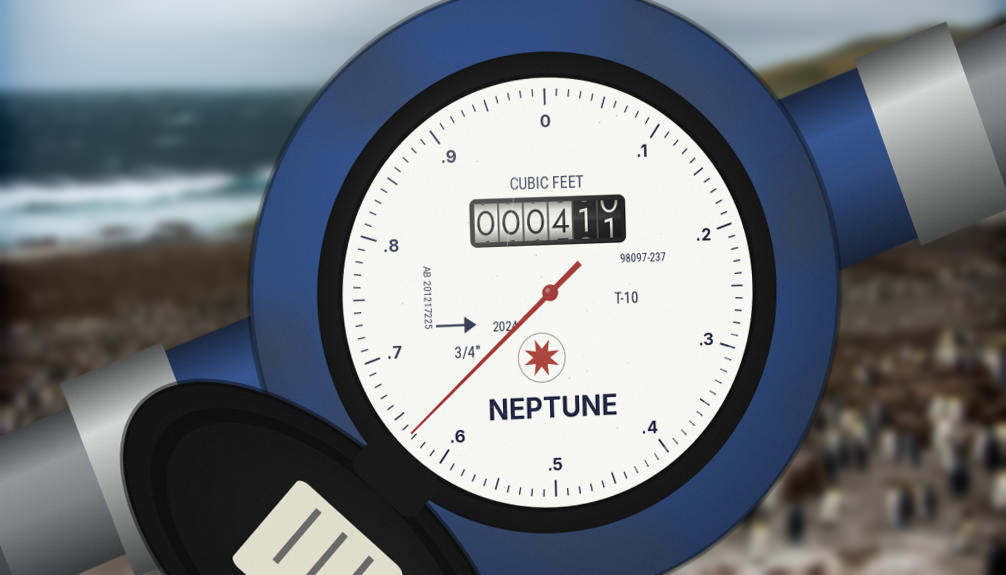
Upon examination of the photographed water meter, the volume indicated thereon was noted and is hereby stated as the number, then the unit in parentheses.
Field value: 410.63 (ft³)
